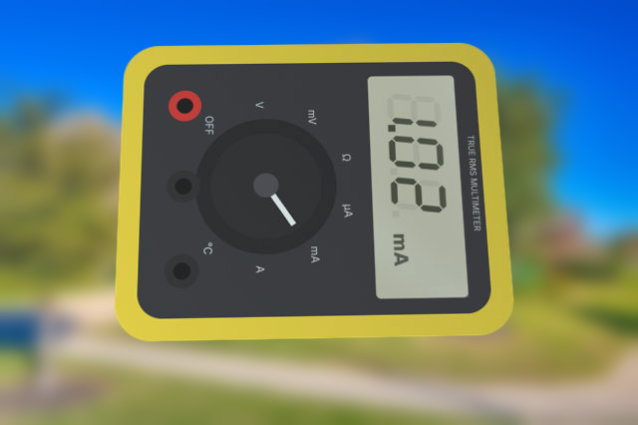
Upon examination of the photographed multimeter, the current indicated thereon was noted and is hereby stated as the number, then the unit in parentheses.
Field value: 1.02 (mA)
